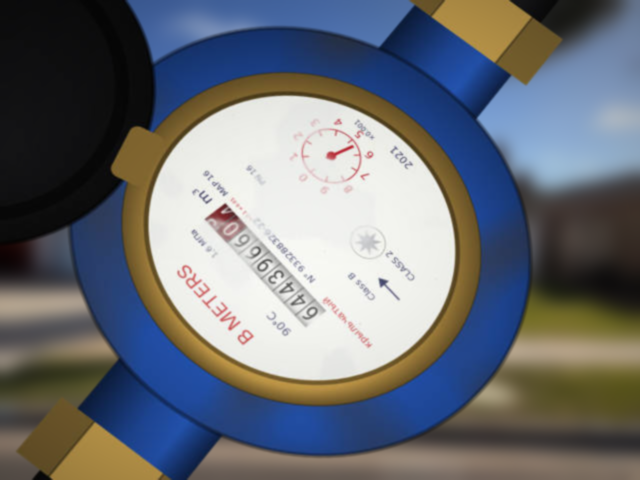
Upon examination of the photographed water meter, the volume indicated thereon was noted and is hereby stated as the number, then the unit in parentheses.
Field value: 6443966.035 (m³)
